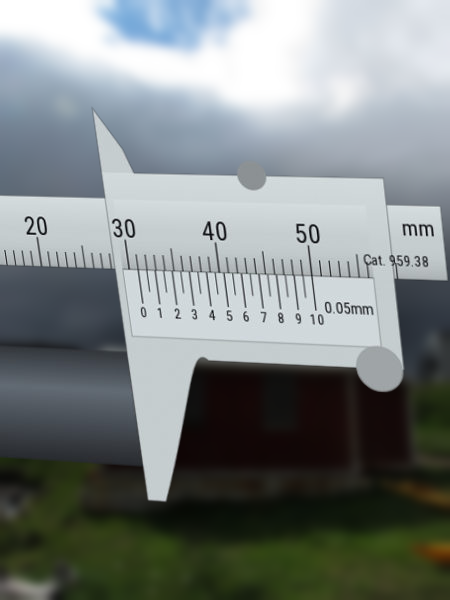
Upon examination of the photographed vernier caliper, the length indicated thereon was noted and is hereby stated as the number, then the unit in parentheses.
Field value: 31.0 (mm)
